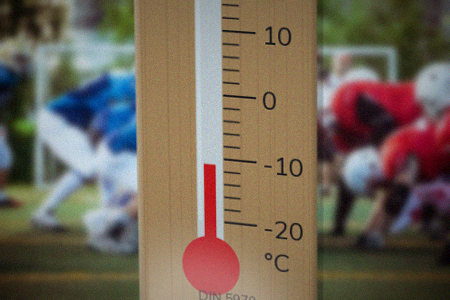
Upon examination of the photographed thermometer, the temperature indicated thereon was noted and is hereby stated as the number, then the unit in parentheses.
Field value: -11 (°C)
